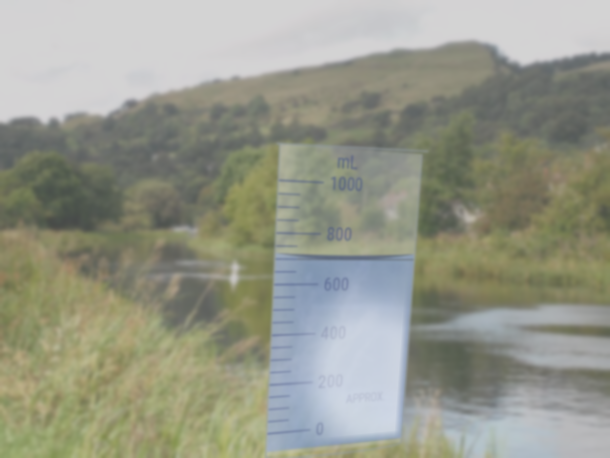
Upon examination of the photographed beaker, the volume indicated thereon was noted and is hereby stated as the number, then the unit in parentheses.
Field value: 700 (mL)
